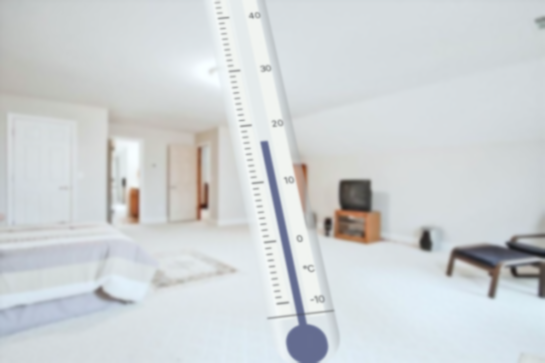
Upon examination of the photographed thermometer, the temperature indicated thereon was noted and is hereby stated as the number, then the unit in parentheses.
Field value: 17 (°C)
